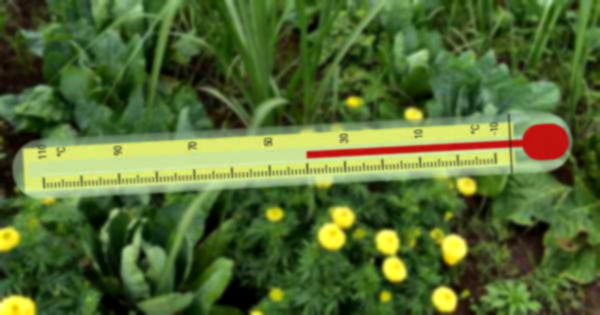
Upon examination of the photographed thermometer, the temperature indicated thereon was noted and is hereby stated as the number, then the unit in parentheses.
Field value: 40 (°C)
